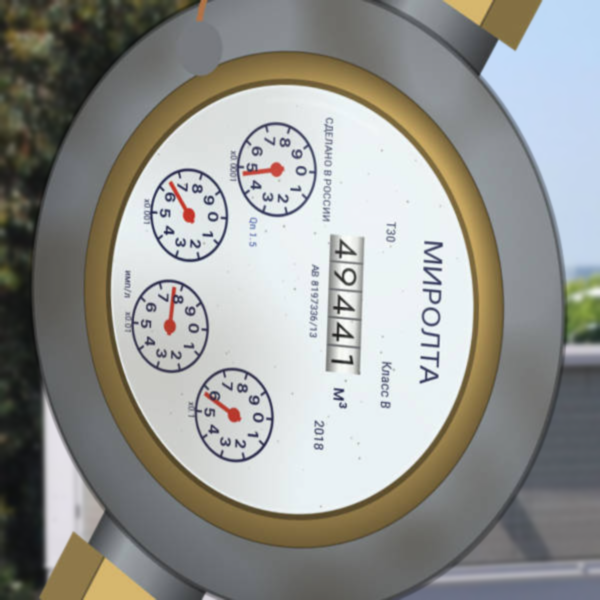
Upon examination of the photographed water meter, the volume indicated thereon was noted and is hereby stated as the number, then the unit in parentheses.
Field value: 49441.5764 (m³)
